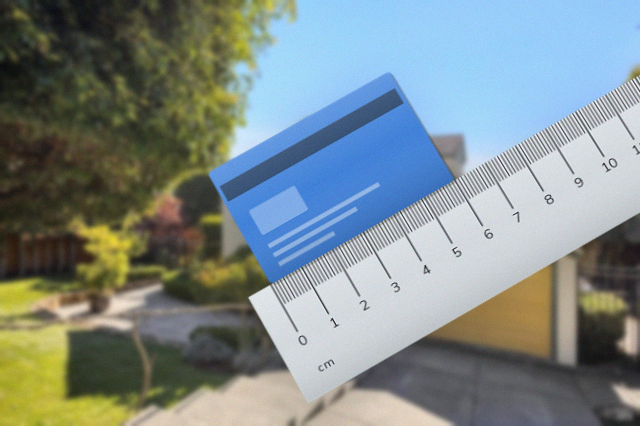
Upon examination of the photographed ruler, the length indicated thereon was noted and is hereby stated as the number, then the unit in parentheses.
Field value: 6 (cm)
